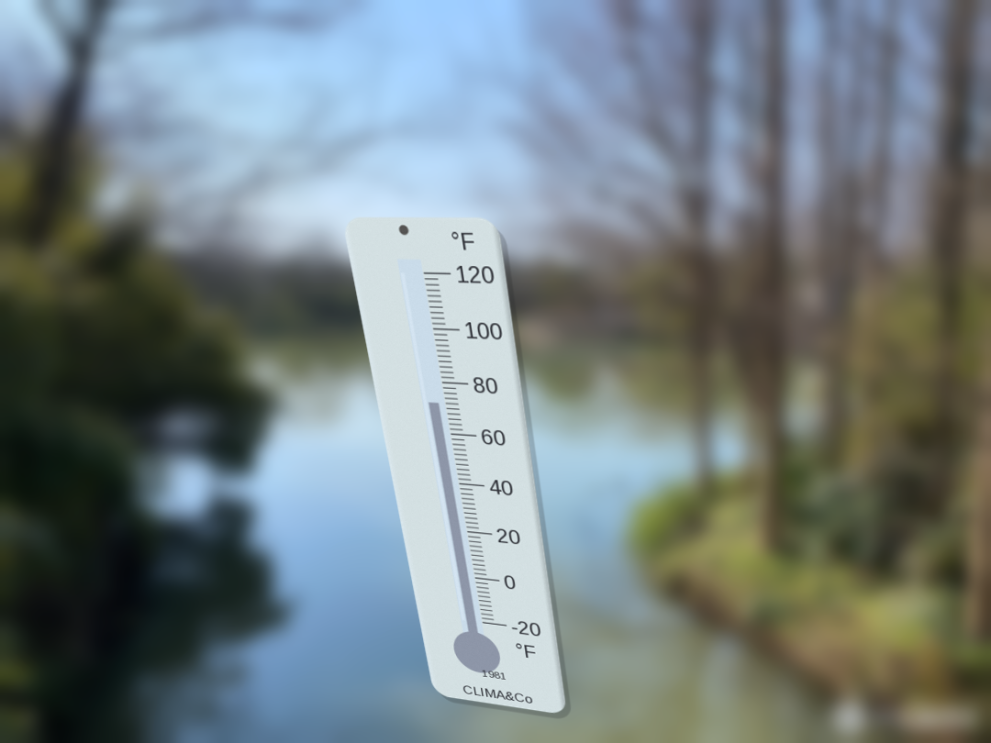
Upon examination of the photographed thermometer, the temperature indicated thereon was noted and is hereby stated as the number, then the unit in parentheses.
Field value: 72 (°F)
